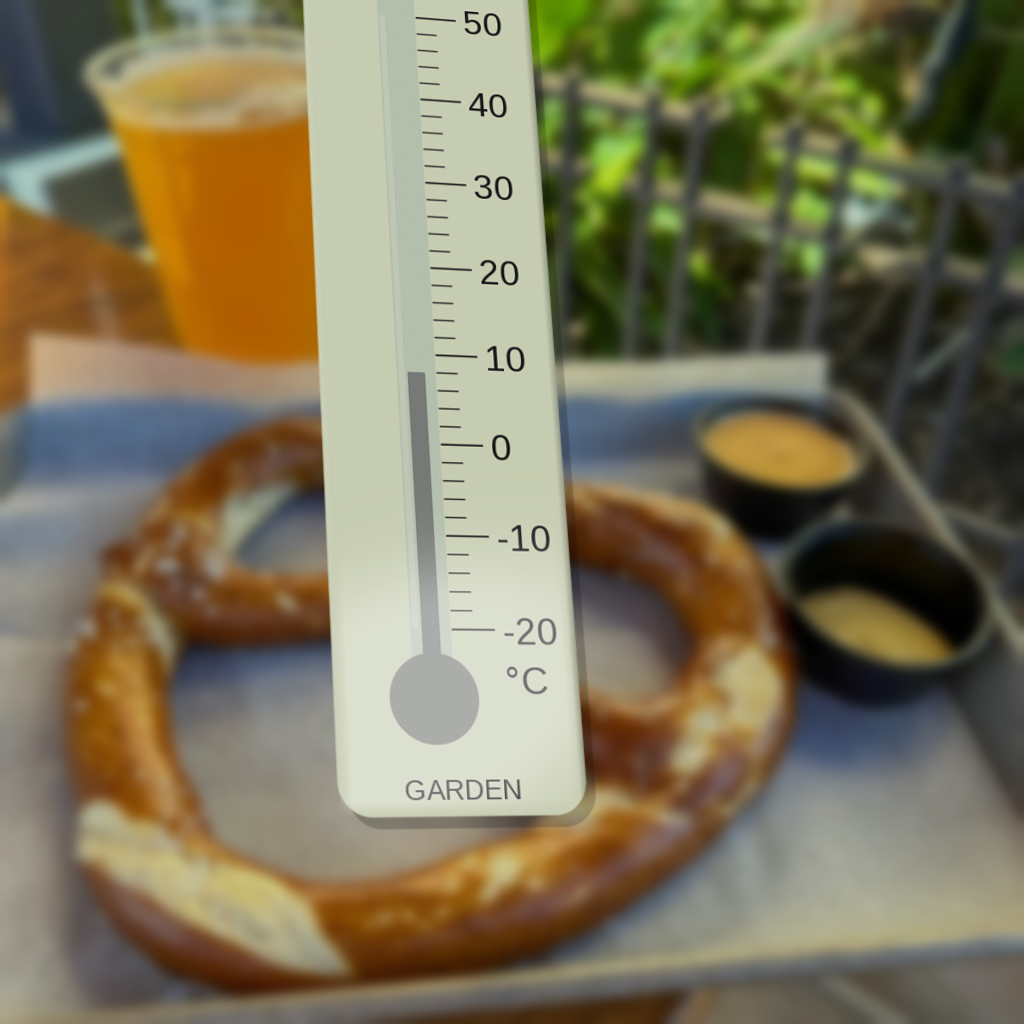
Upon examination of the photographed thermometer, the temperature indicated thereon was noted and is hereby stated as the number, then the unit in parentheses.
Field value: 8 (°C)
